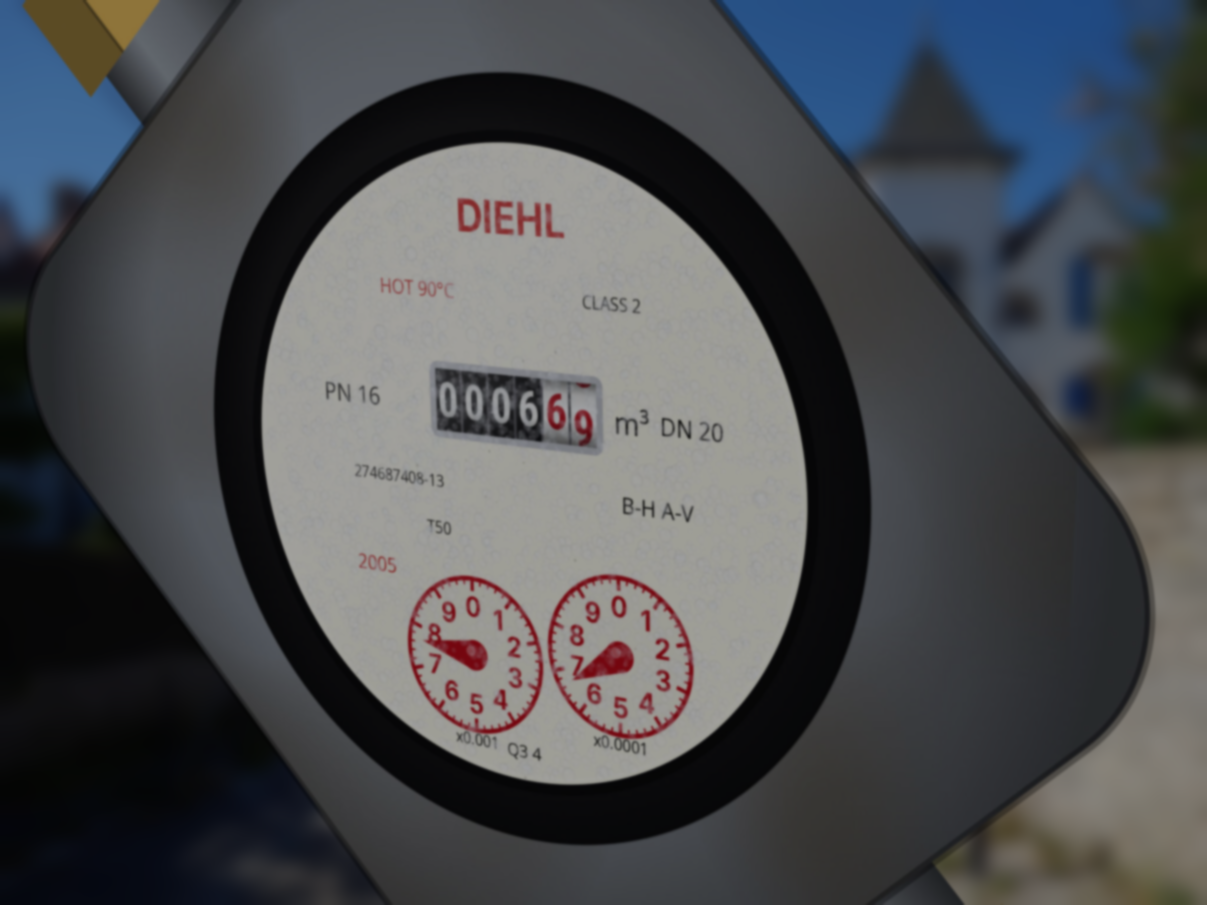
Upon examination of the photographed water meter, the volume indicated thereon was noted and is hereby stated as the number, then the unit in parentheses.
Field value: 6.6876 (m³)
